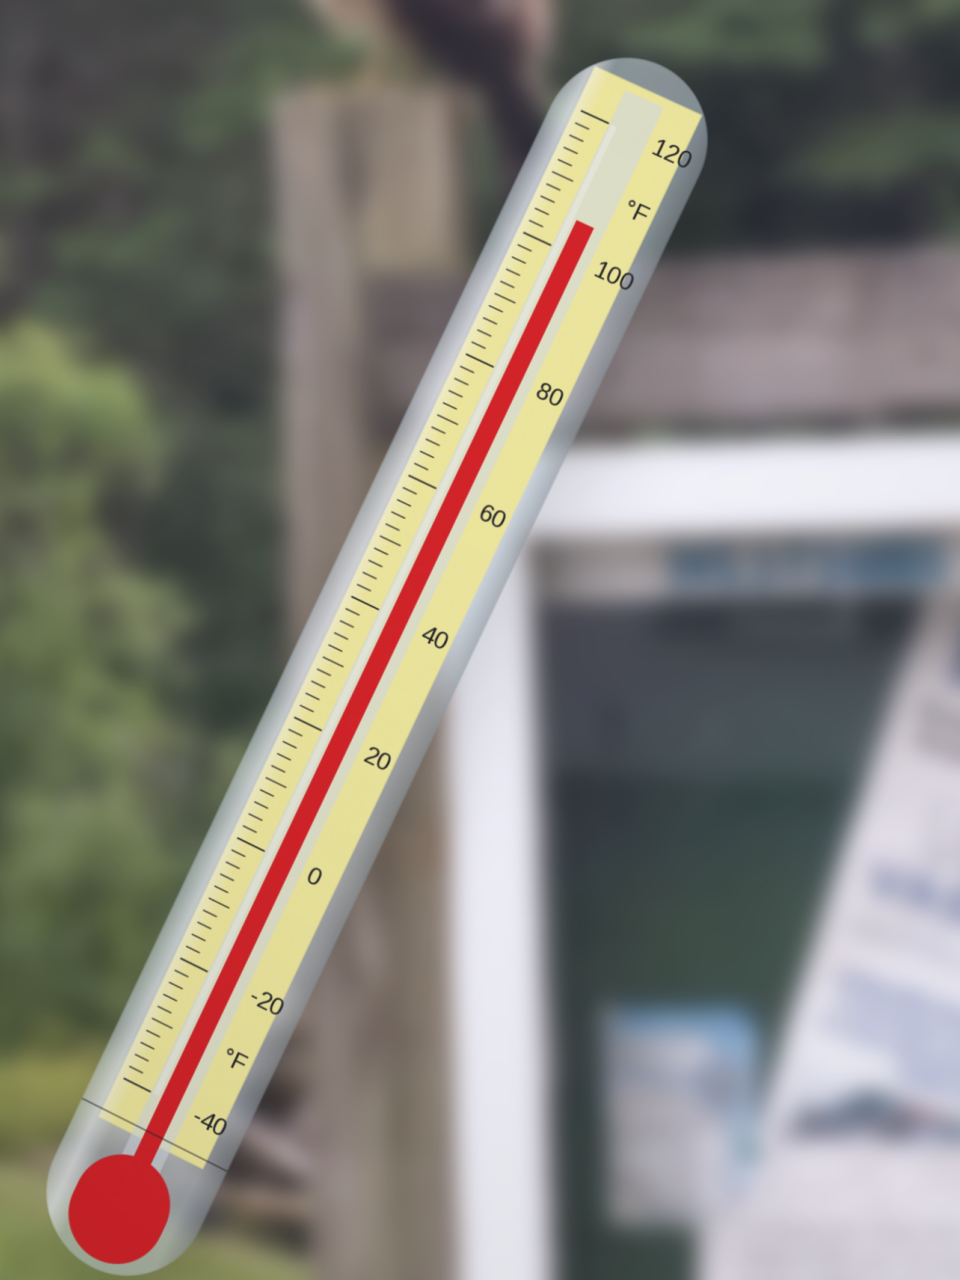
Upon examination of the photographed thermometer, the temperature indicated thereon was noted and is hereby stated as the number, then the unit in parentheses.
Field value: 105 (°F)
